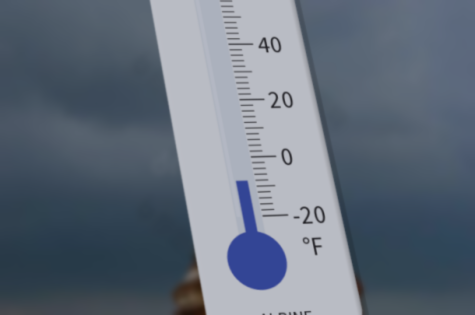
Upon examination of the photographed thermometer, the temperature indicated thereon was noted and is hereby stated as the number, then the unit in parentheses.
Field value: -8 (°F)
